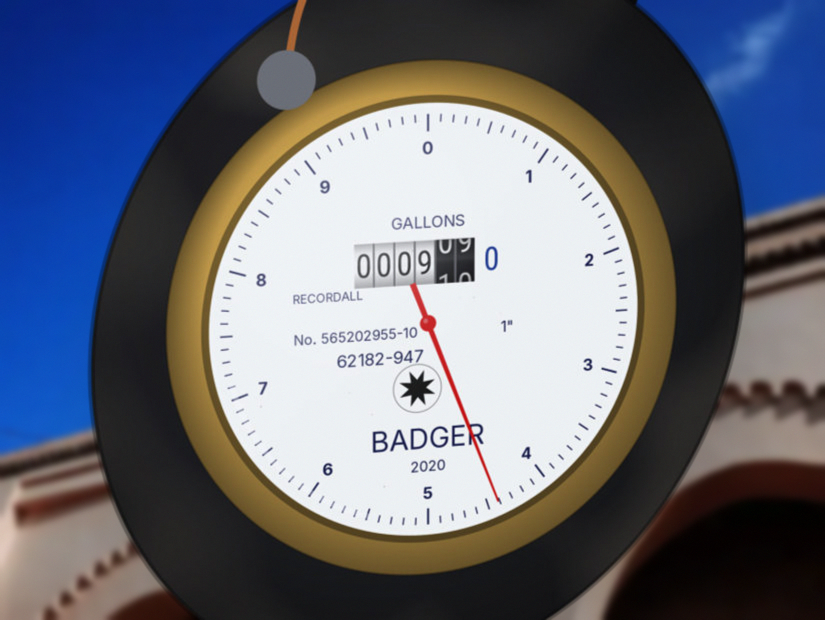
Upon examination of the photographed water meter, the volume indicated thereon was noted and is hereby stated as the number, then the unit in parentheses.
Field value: 9094.4 (gal)
